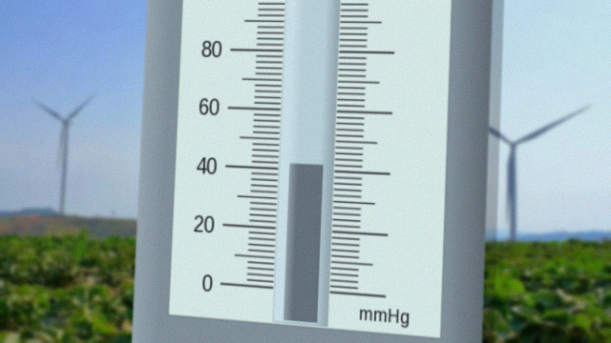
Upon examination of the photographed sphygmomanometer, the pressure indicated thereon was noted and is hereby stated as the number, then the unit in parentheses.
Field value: 42 (mmHg)
